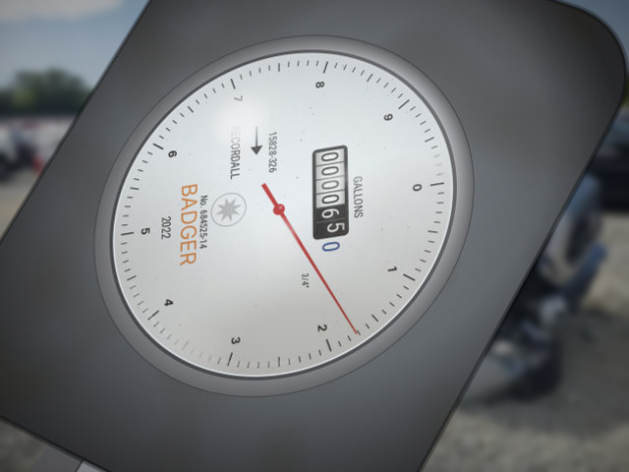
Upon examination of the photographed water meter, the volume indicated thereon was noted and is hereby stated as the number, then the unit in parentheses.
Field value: 651.7 (gal)
